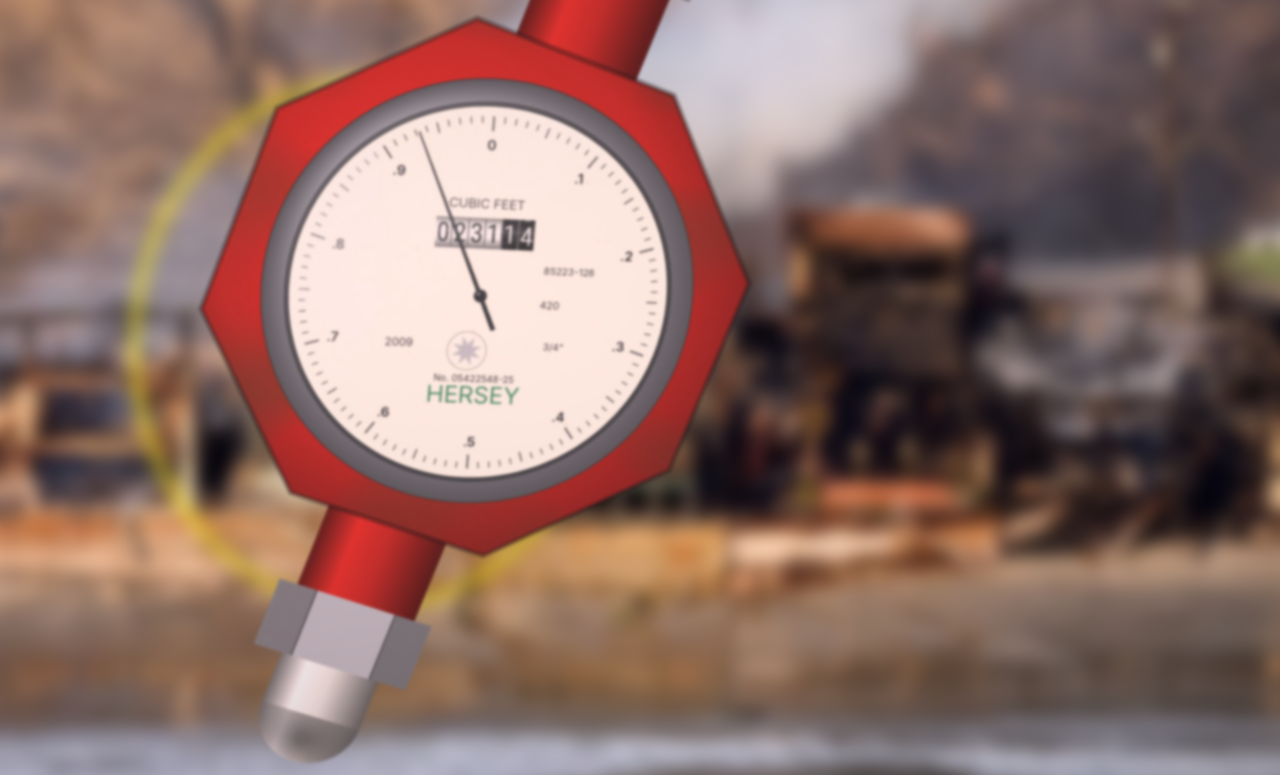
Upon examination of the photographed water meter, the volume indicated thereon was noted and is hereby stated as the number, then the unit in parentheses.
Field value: 23113.93 (ft³)
